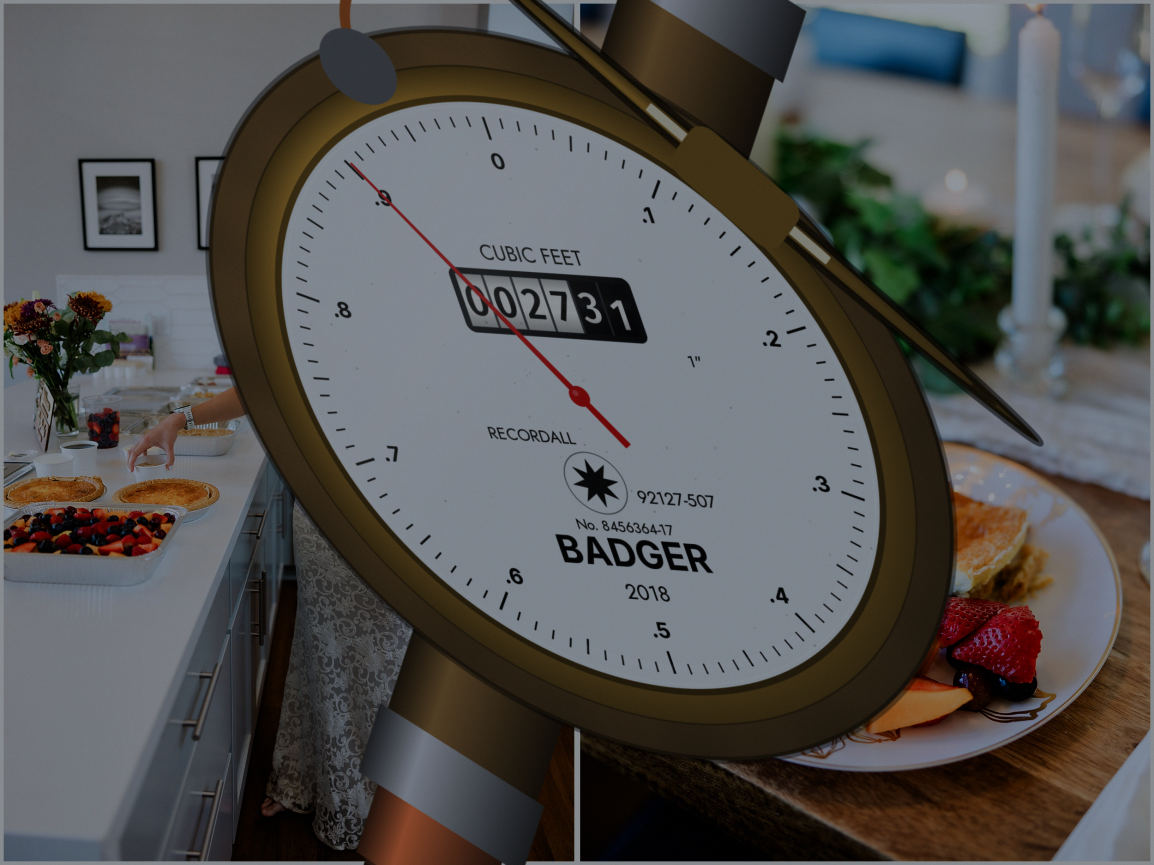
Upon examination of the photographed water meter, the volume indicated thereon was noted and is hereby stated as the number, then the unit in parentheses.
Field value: 2730.90 (ft³)
